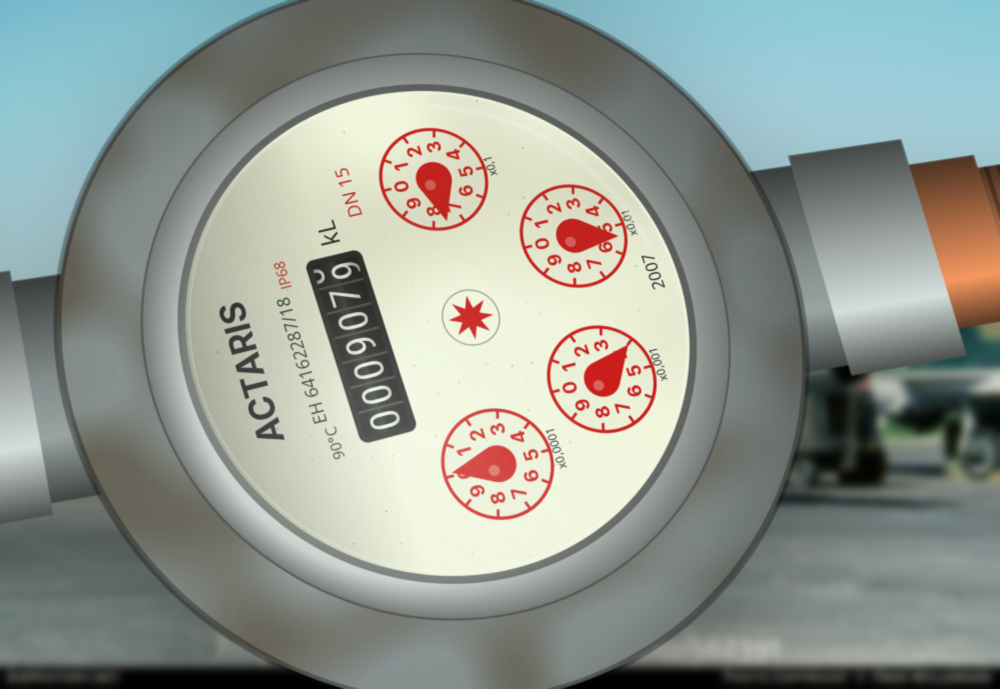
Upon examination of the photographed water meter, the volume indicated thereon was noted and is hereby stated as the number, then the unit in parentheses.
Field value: 9078.7540 (kL)
